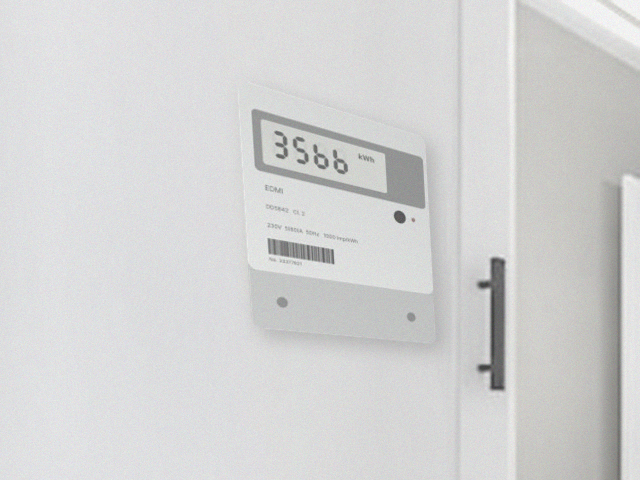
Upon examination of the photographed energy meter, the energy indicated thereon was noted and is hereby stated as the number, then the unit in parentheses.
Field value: 3566 (kWh)
